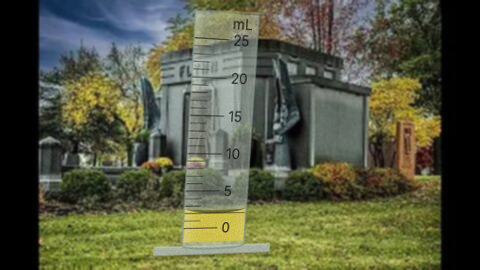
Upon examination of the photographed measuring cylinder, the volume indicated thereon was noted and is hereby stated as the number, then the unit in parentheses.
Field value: 2 (mL)
